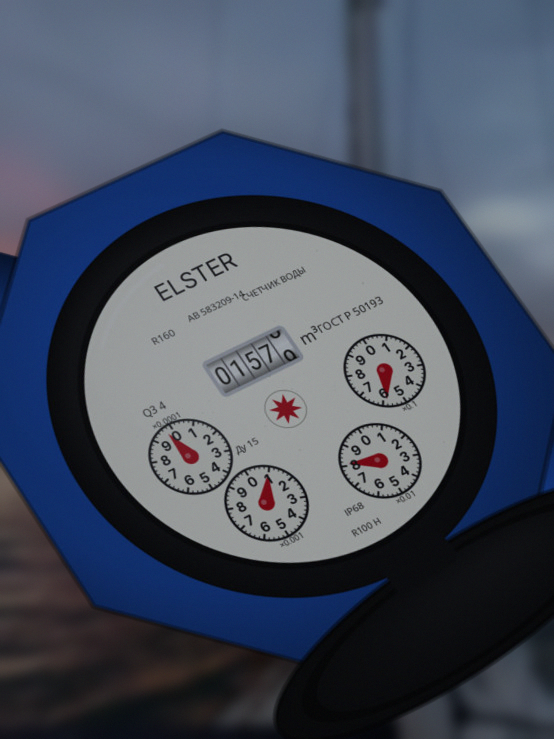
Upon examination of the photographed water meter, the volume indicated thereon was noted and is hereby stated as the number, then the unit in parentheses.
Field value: 1578.5809 (m³)
